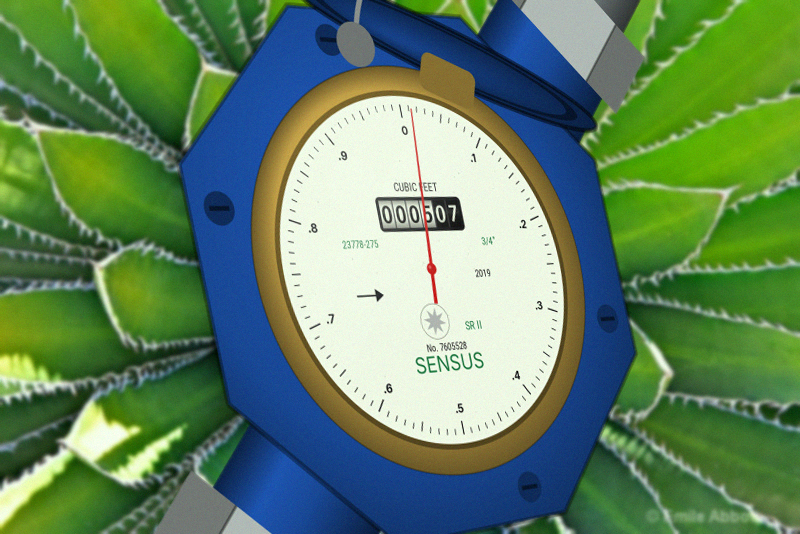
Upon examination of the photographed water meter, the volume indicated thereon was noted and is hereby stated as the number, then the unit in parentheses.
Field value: 507.01 (ft³)
